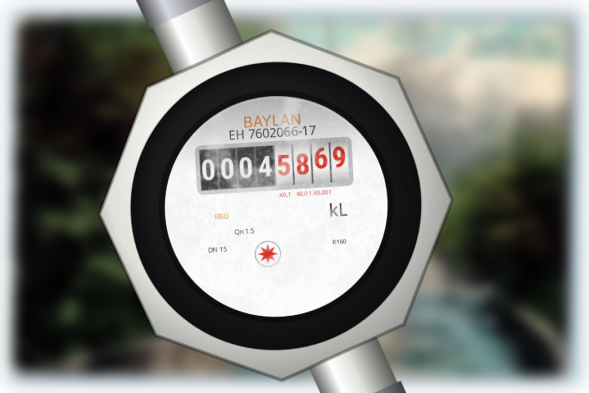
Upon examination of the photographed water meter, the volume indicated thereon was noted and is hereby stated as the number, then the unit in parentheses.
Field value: 4.5869 (kL)
